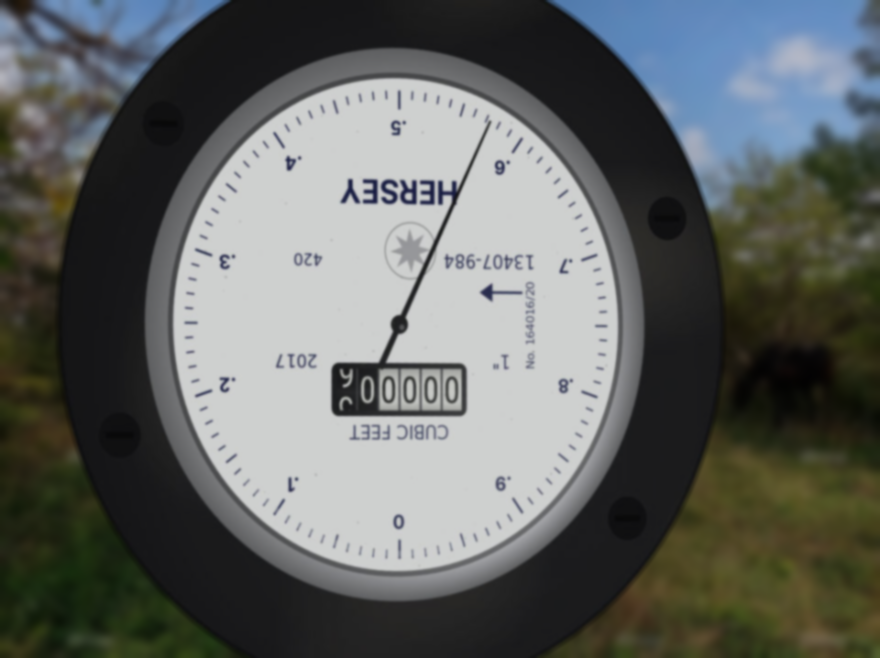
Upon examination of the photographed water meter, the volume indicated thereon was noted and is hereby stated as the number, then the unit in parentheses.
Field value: 5.57 (ft³)
